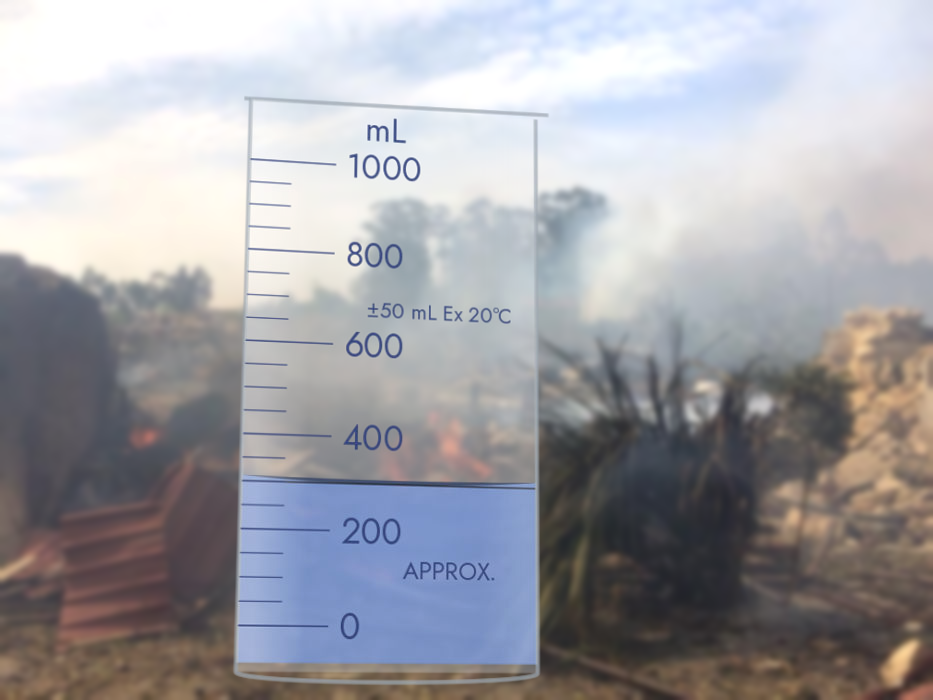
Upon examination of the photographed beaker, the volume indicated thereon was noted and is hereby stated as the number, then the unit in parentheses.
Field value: 300 (mL)
